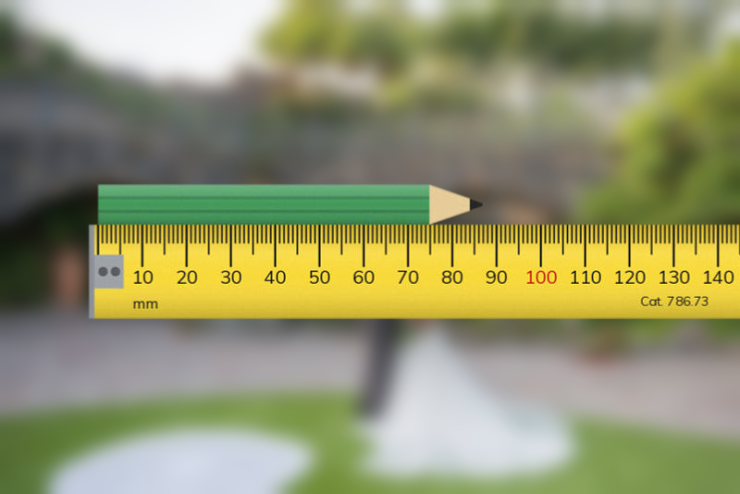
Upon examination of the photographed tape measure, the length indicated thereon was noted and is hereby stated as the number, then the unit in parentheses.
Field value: 87 (mm)
